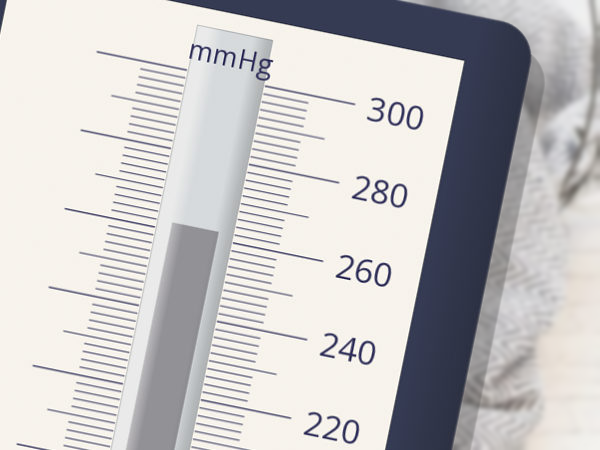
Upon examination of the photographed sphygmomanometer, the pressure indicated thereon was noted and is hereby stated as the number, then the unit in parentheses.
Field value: 262 (mmHg)
